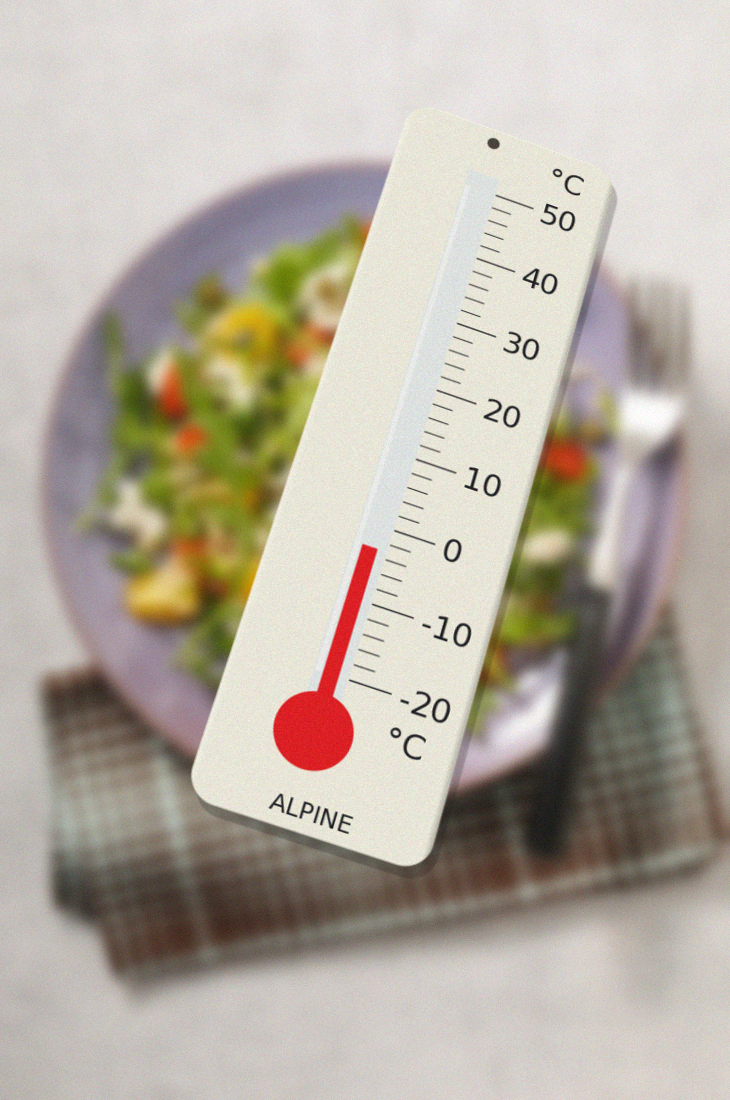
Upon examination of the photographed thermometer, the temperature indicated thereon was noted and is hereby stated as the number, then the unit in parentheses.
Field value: -3 (°C)
